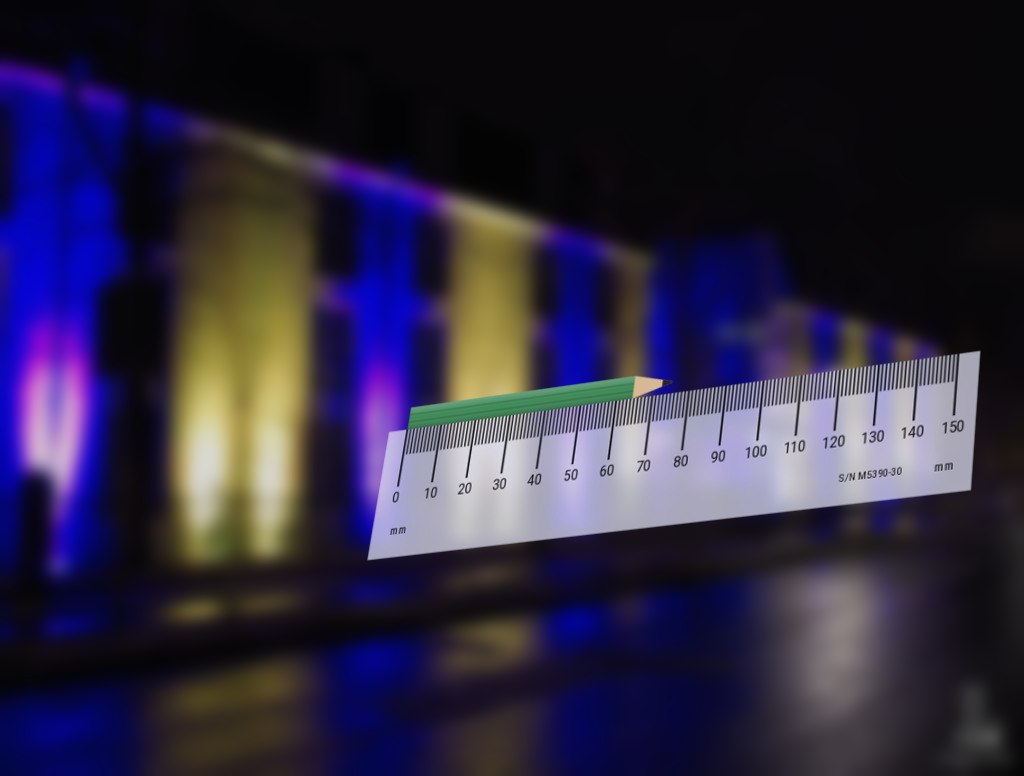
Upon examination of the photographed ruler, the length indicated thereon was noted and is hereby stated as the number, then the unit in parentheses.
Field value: 75 (mm)
